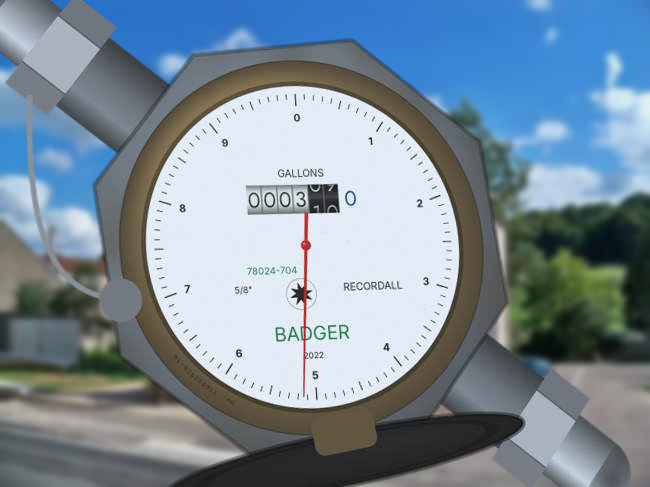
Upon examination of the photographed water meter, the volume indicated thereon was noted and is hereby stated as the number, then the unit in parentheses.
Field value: 3095.1 (gal)
